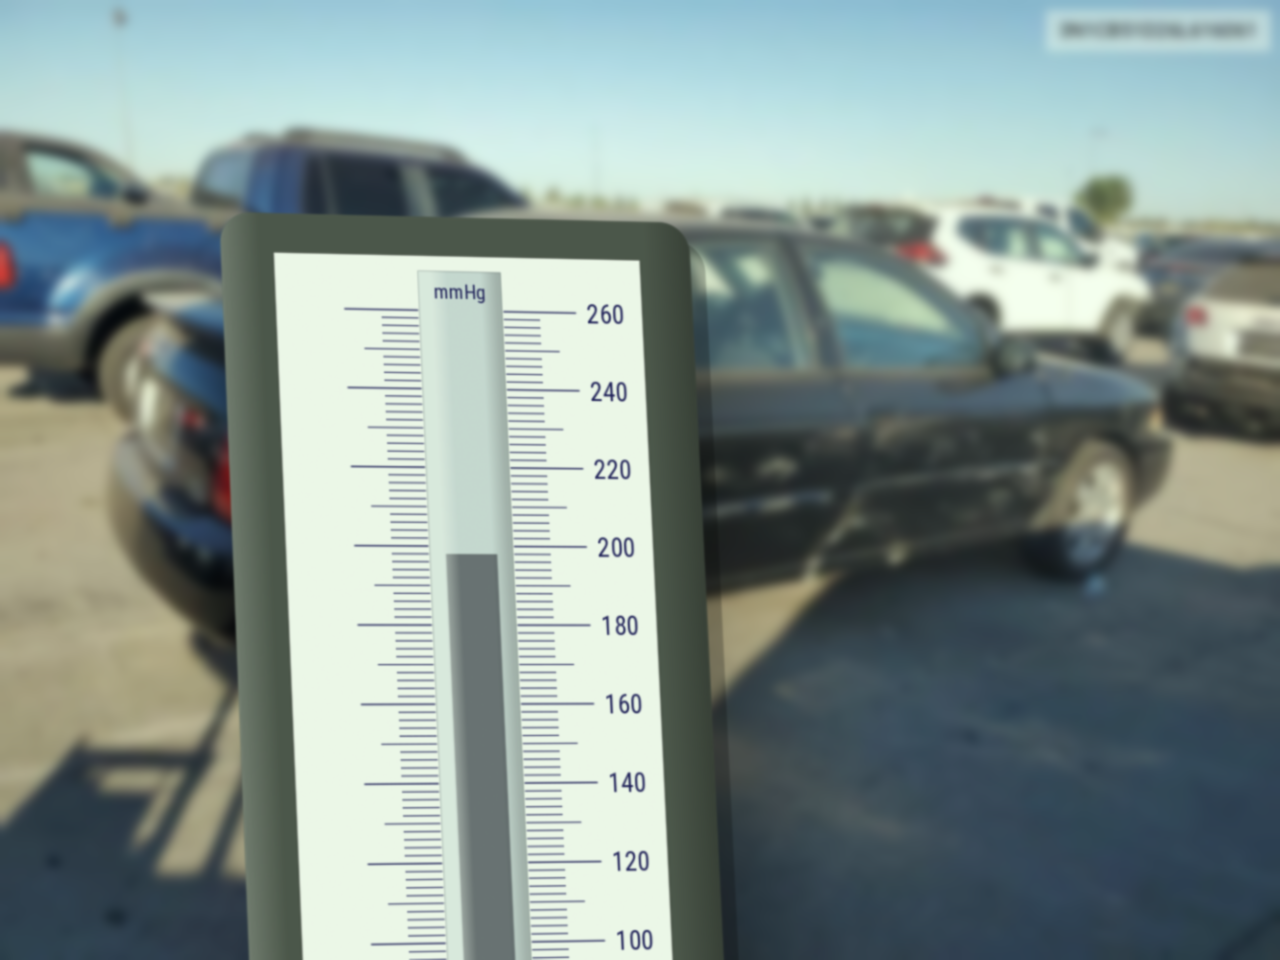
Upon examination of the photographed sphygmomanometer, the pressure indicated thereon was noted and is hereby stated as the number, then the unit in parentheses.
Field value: 198 (mmHg)
